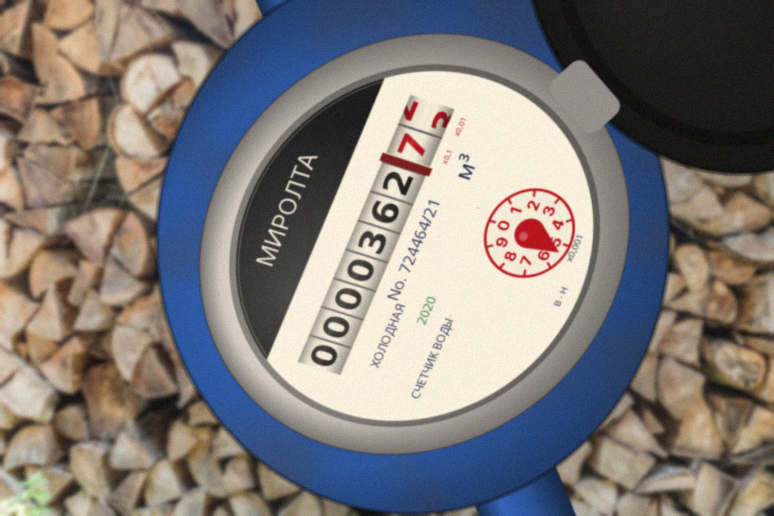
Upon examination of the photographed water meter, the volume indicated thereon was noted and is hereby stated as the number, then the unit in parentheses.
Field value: 362.725 (m³)
